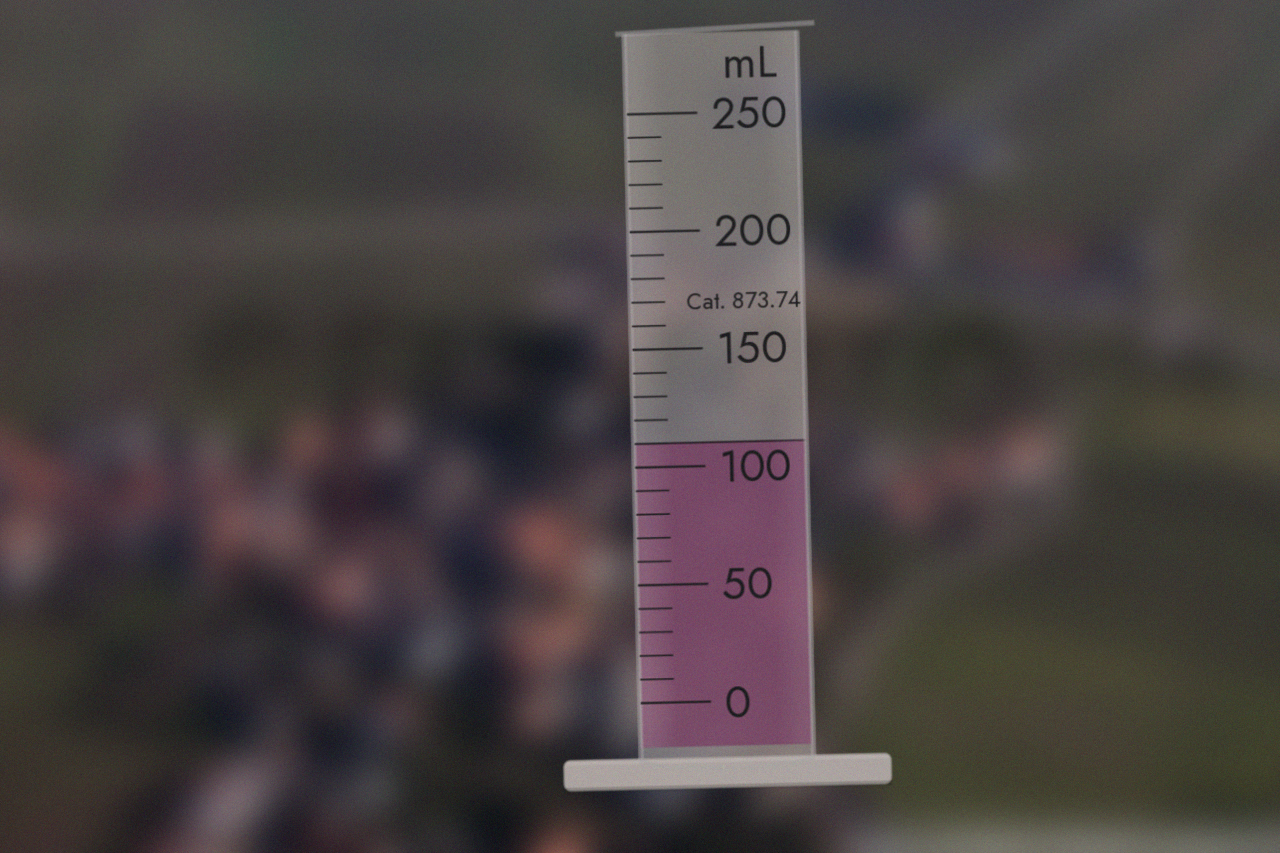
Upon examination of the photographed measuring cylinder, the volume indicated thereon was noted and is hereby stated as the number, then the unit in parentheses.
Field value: 110 (mL)
